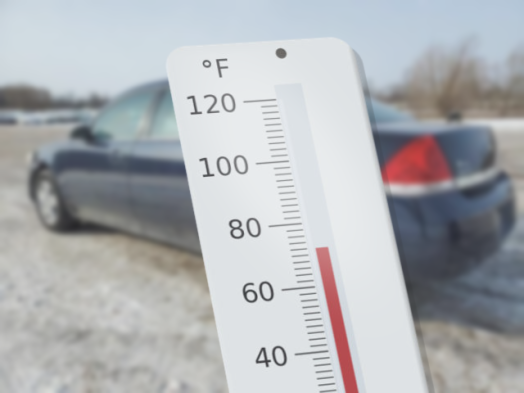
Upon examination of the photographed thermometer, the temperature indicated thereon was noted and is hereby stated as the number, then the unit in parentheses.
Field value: 72 (°F)
